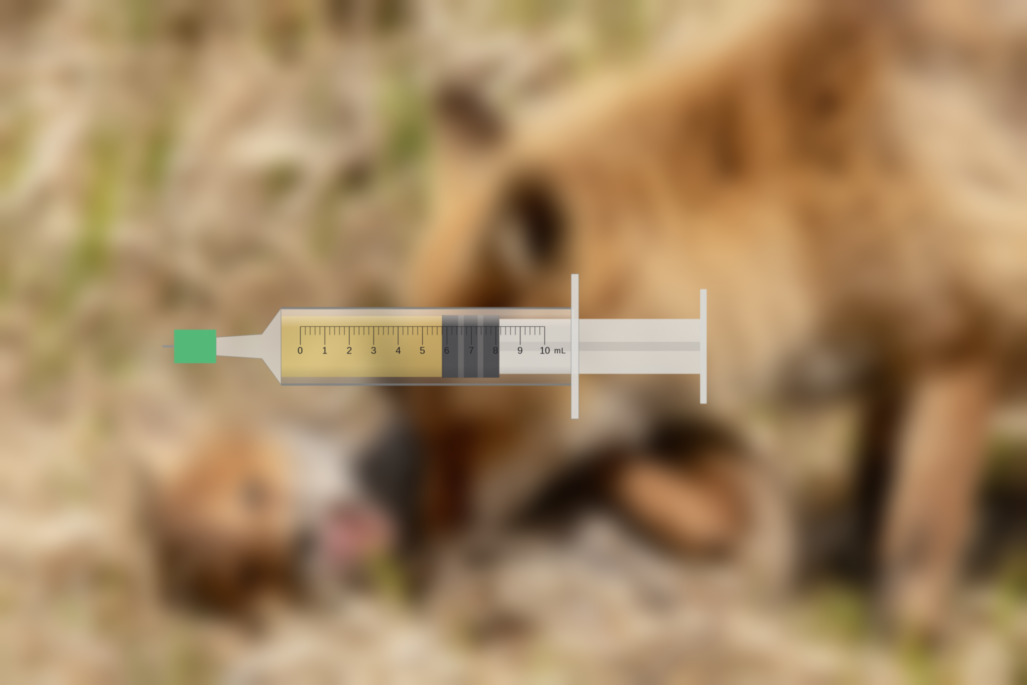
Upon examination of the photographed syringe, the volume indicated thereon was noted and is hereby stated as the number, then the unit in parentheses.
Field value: 5.8 (mL)
